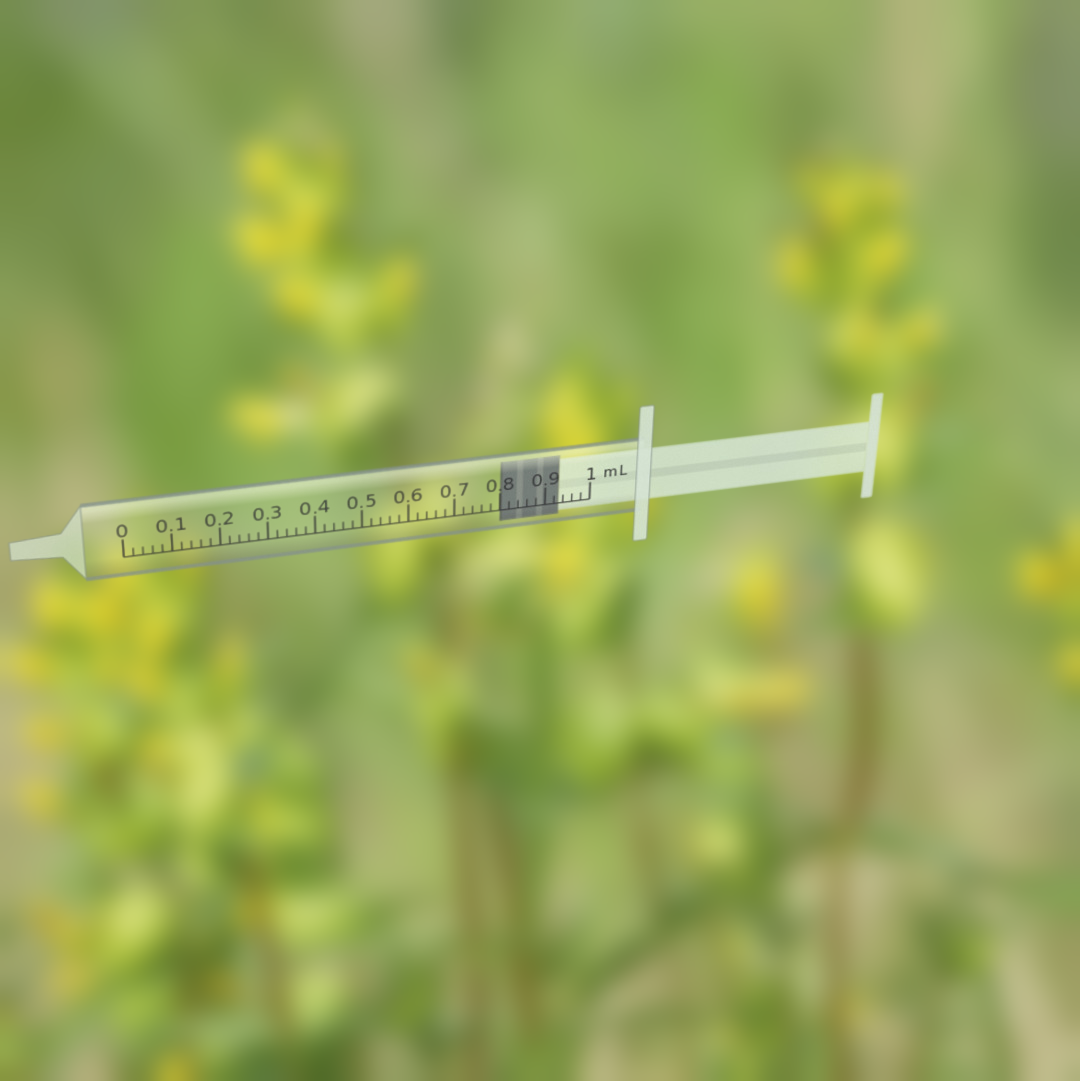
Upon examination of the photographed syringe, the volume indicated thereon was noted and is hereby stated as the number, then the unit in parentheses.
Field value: 0.8 (mL)
